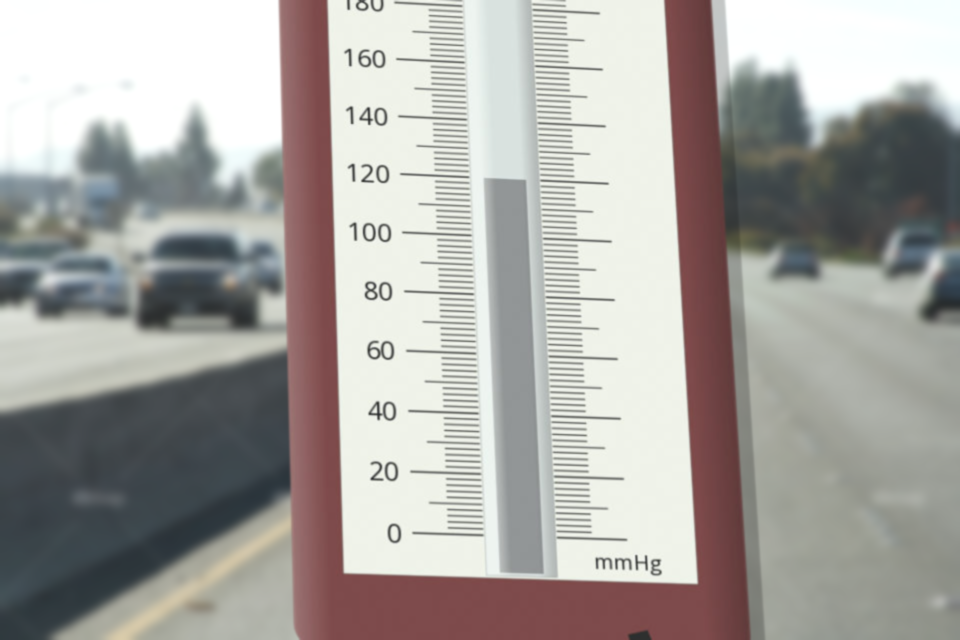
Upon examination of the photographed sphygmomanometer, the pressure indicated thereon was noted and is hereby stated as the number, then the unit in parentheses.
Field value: 120 (mmHg)
